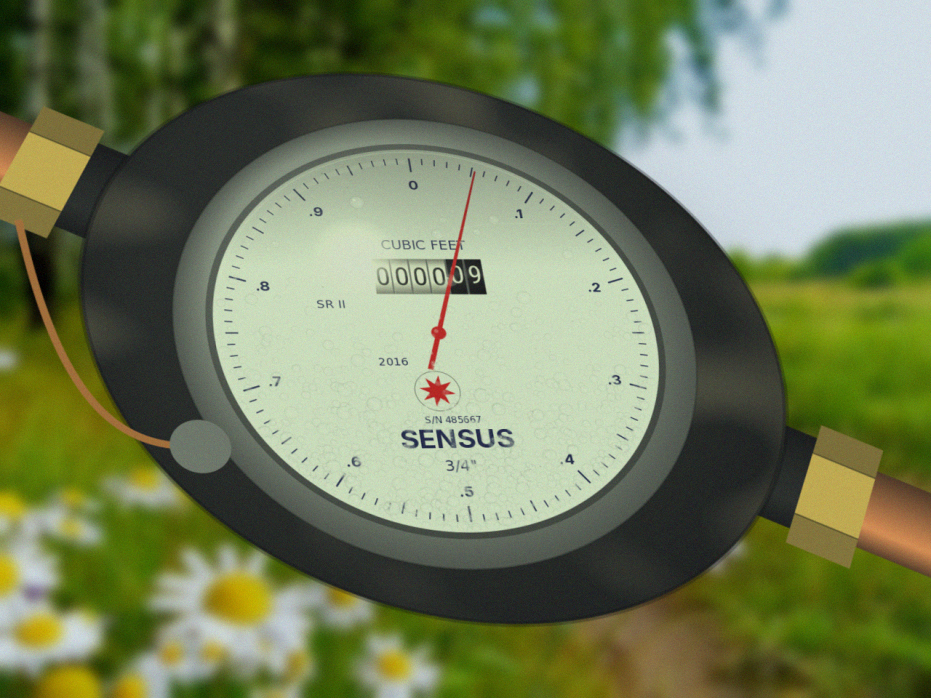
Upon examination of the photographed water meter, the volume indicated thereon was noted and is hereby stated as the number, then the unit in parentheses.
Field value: 9.05 (ft³)
